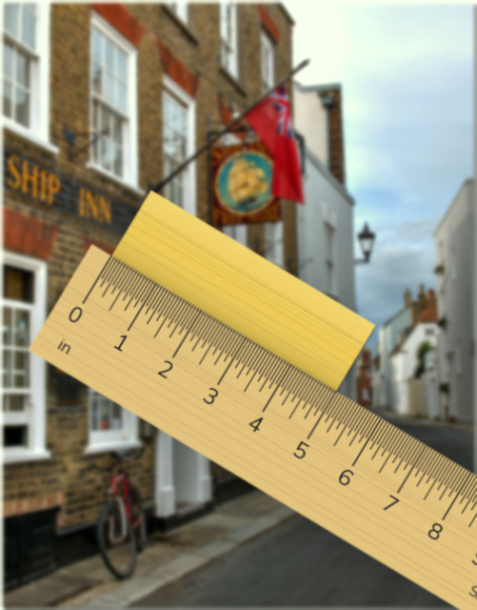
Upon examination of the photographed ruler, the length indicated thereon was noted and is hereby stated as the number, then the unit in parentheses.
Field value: 5 (in)
